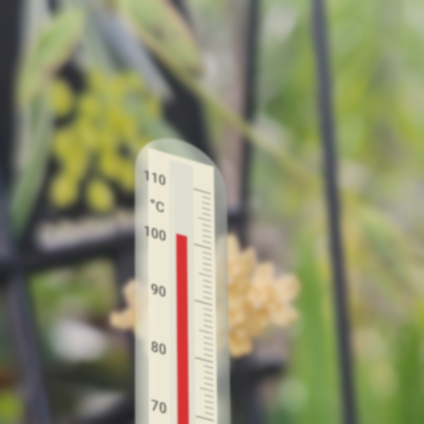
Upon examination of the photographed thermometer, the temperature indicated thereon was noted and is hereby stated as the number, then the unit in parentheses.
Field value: 101 (°C)
